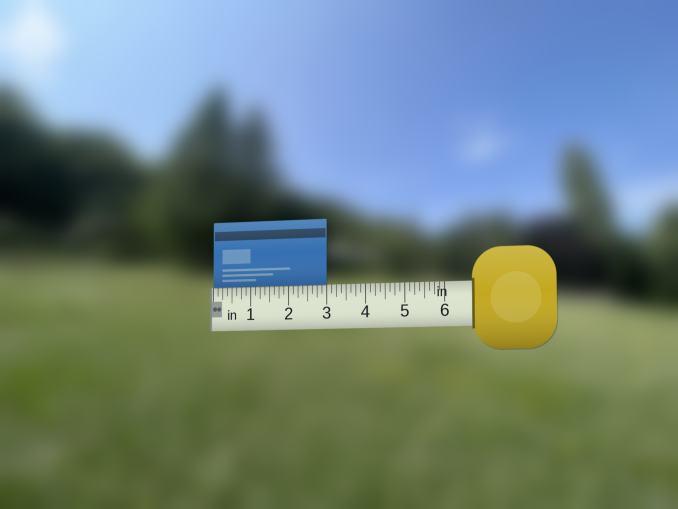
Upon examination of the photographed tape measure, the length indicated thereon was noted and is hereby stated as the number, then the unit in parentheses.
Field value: 3 (in)
